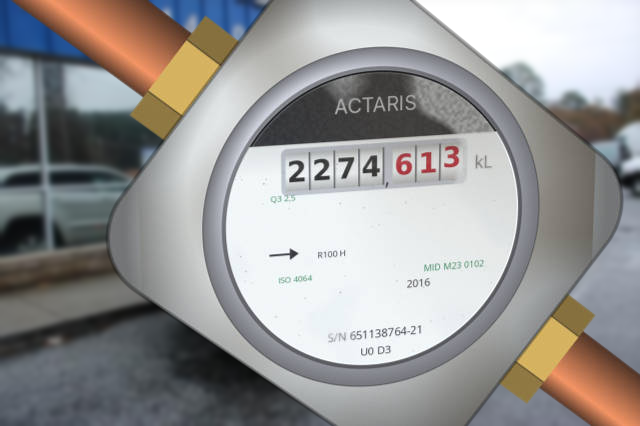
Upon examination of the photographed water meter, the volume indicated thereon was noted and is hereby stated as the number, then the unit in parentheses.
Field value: 2274.613 (kL)
